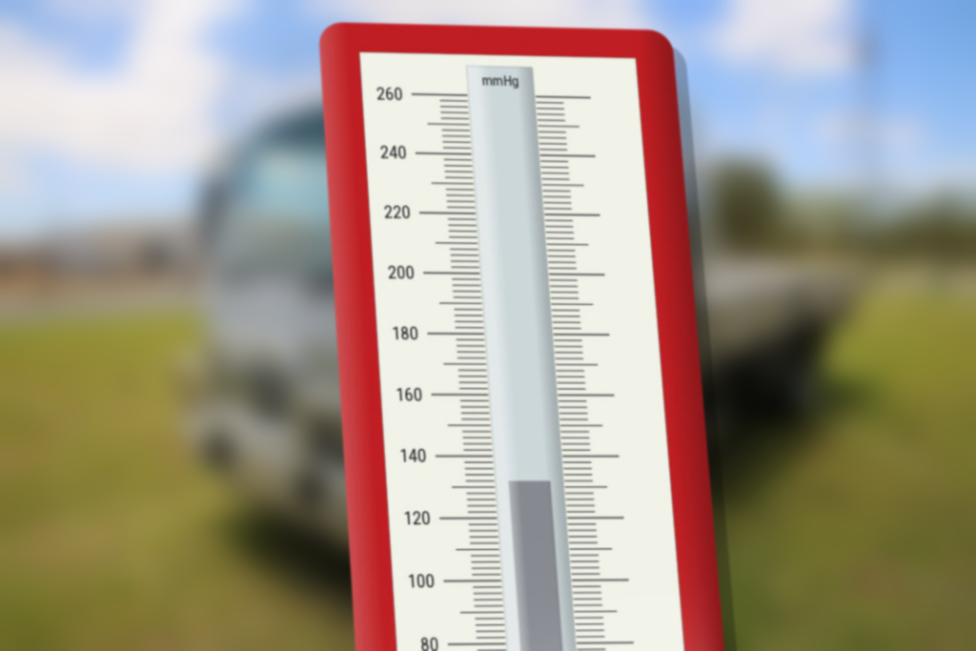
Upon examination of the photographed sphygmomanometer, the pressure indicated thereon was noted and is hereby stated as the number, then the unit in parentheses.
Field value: 132 (mmHg)
